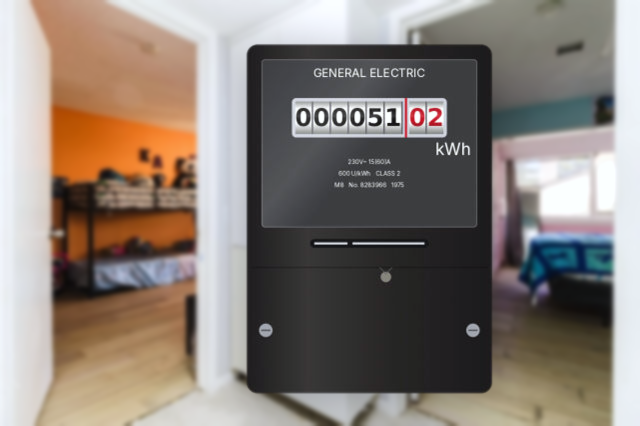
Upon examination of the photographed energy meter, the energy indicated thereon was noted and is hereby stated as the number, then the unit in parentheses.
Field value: 51.02 (kWh)
